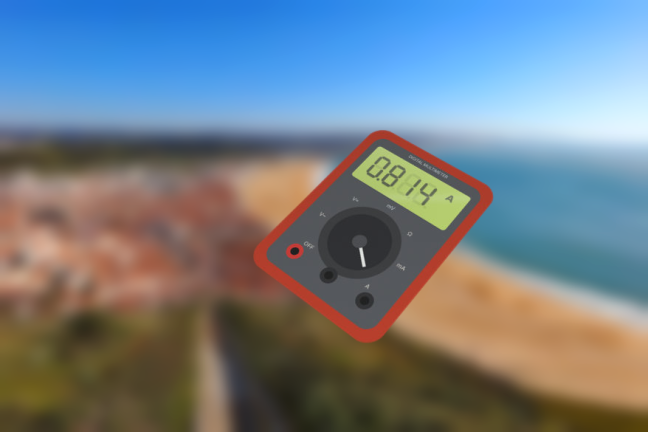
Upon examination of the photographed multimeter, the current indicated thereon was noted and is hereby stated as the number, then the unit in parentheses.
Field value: 0.814 (A)
